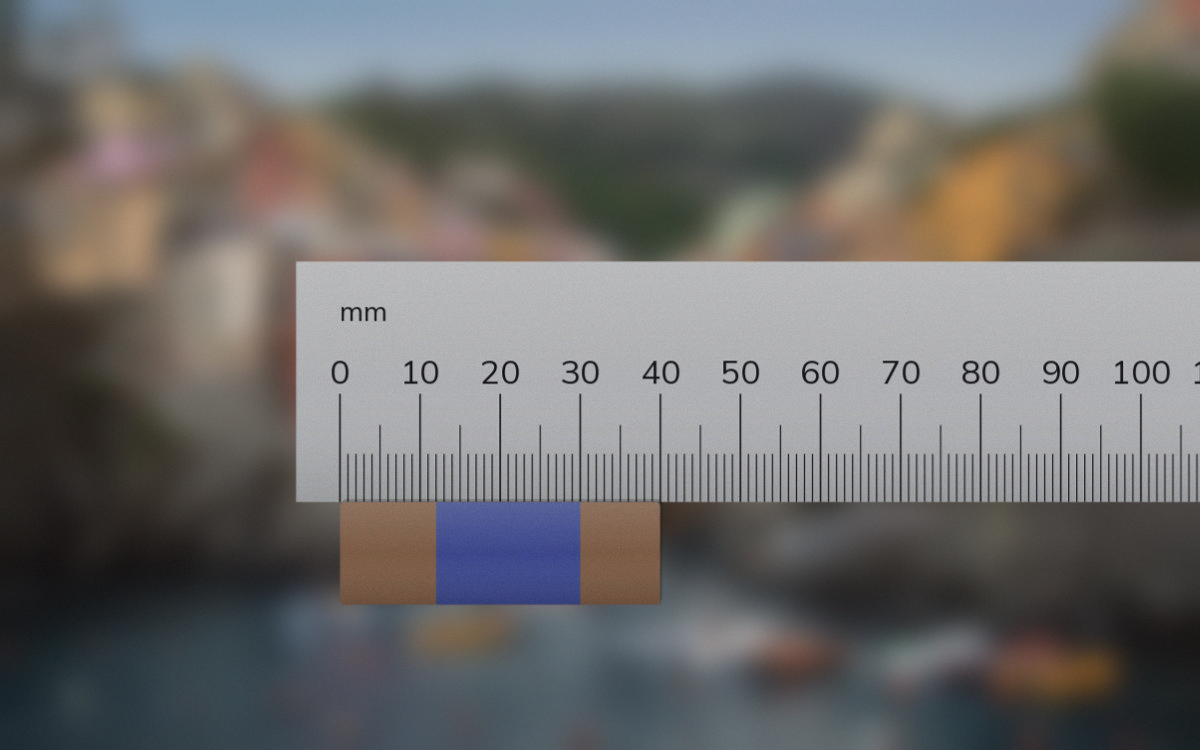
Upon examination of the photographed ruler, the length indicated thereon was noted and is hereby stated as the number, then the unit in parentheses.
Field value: 40 (mm)
